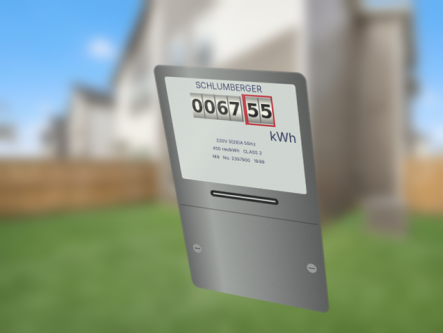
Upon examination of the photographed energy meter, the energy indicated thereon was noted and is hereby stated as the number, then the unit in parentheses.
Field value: 67.55 (kWh)
